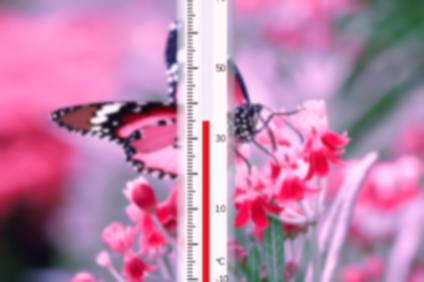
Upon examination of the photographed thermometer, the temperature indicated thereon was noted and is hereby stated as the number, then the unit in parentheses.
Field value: 35 (°C)
